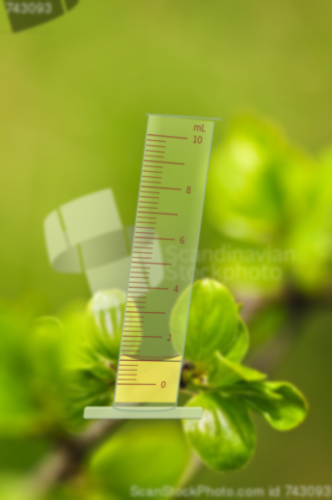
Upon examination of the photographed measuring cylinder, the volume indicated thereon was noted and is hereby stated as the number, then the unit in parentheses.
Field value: 1 (mL)
